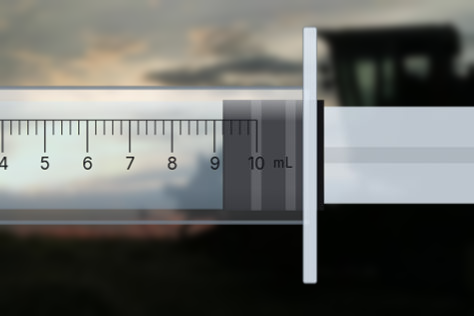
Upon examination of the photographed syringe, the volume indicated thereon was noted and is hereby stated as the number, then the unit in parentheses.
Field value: 9.2 (mL)
